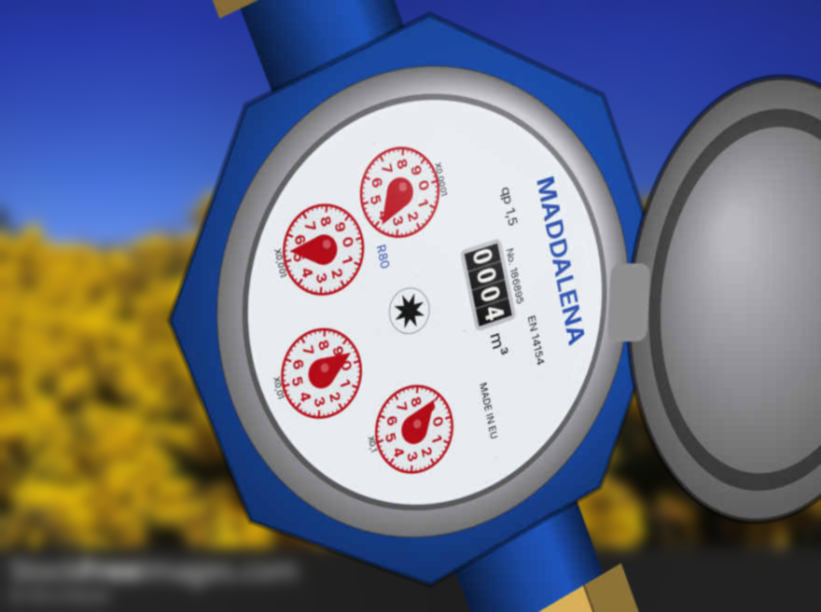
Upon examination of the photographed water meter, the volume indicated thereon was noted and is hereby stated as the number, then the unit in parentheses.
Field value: 4.8953 (m³)
